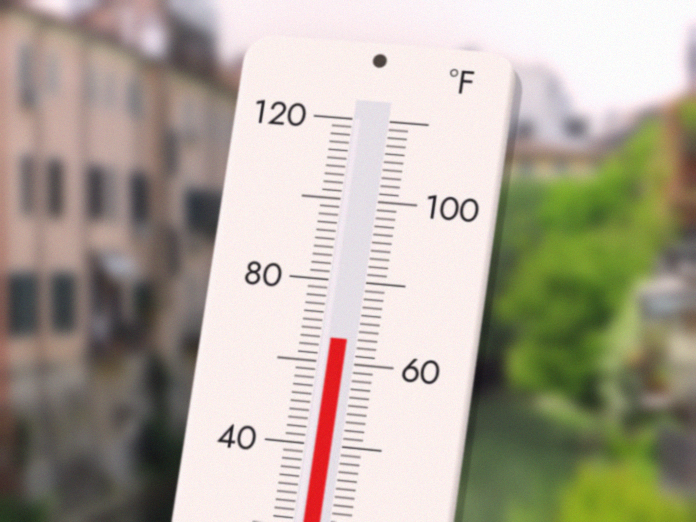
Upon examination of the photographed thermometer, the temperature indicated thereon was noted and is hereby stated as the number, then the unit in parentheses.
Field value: 66 (°F)
